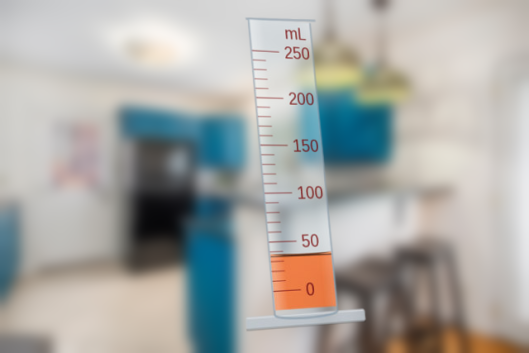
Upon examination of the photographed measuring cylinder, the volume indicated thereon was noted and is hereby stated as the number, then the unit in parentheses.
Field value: 35 (mL)
